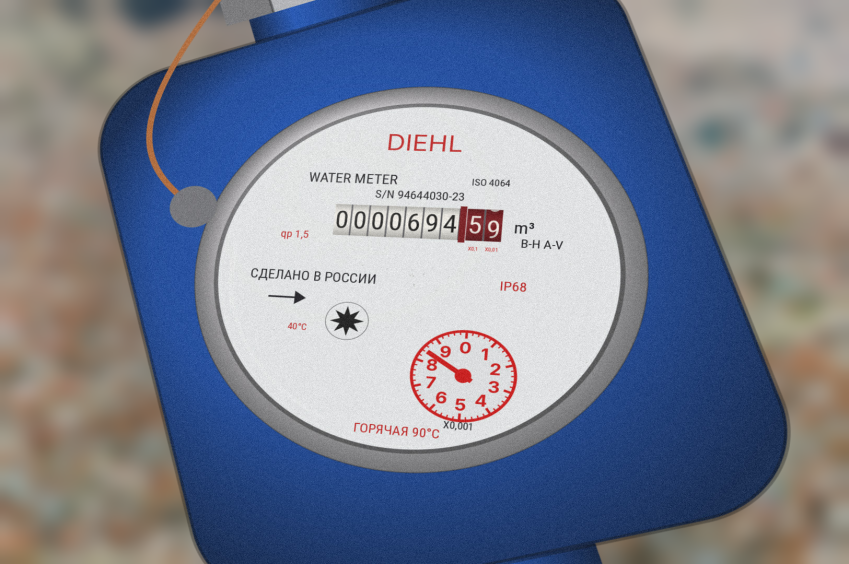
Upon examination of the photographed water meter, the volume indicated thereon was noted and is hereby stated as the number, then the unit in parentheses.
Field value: 694.588 (m³)
